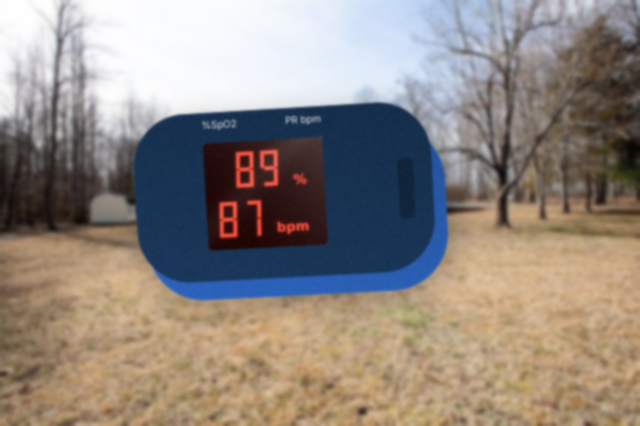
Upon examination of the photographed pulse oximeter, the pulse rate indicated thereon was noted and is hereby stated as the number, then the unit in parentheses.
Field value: 87 (bpm)
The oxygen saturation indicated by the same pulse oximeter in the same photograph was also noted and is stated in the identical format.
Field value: 89 (%)
